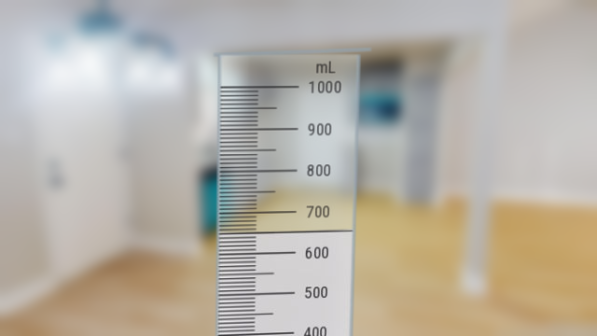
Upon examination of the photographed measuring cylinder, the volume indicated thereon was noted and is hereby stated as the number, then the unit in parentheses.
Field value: 650 (mL)
